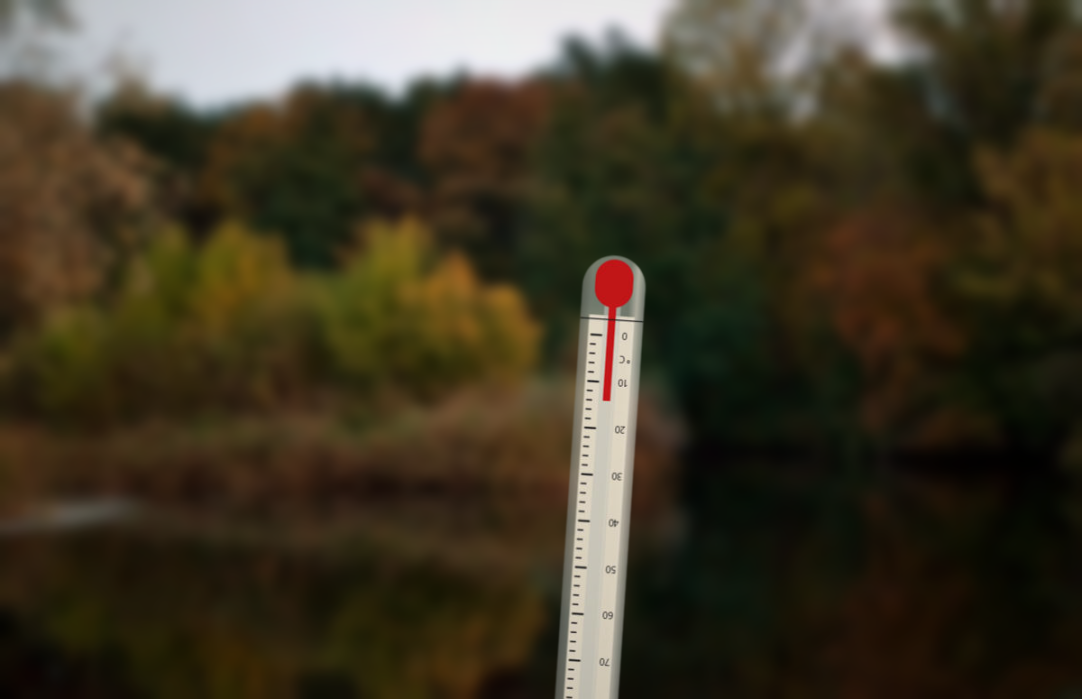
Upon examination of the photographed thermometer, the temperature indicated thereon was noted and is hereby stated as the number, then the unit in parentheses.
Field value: 14 (°C)
